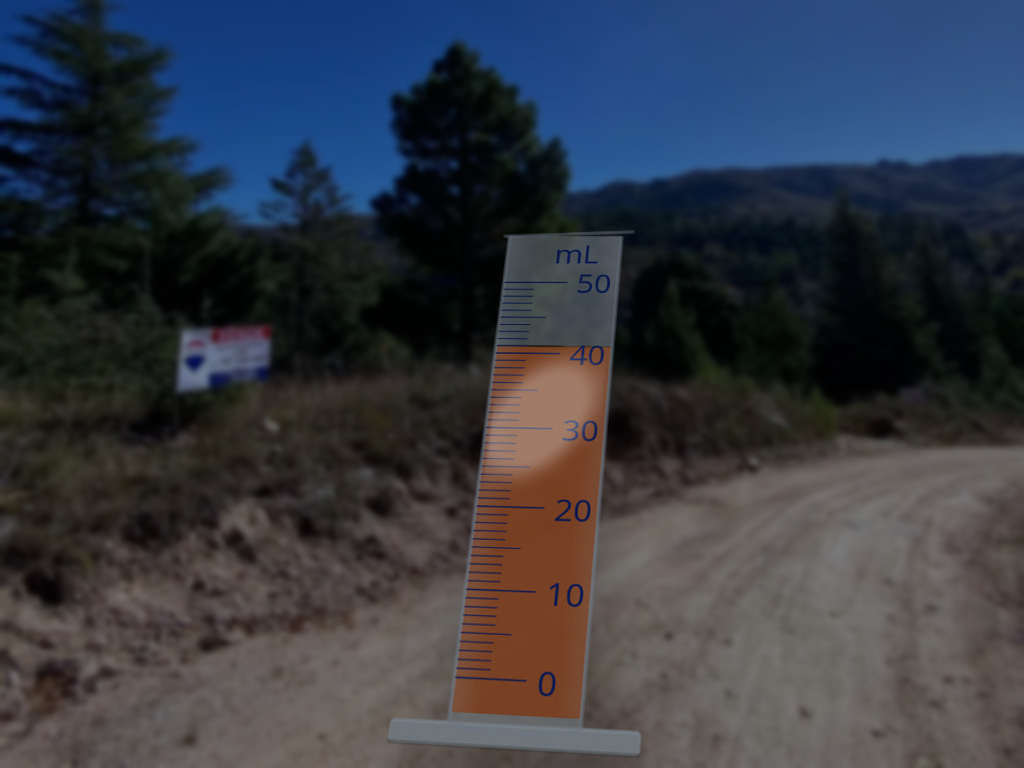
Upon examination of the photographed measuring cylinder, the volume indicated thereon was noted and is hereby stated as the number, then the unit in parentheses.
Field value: 41 (mL)
